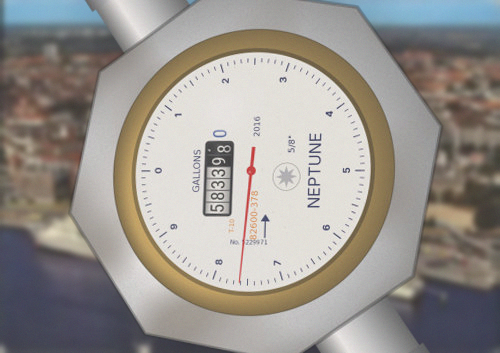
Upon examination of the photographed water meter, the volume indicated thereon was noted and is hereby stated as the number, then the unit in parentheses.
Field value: 5833977.6 (gal)
